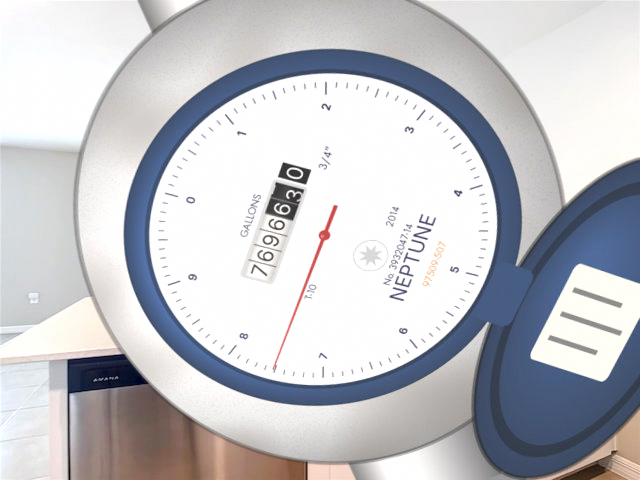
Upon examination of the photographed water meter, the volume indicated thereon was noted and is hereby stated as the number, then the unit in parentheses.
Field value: 7696627.5 (gal)
